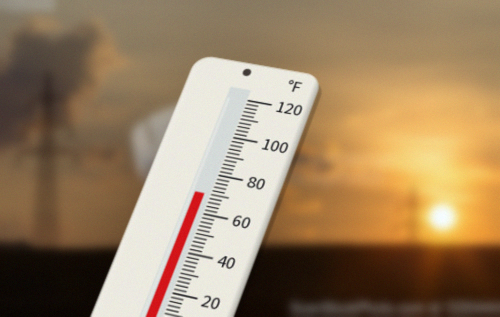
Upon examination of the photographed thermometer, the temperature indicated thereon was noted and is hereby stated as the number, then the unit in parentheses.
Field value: 70 (°F)
